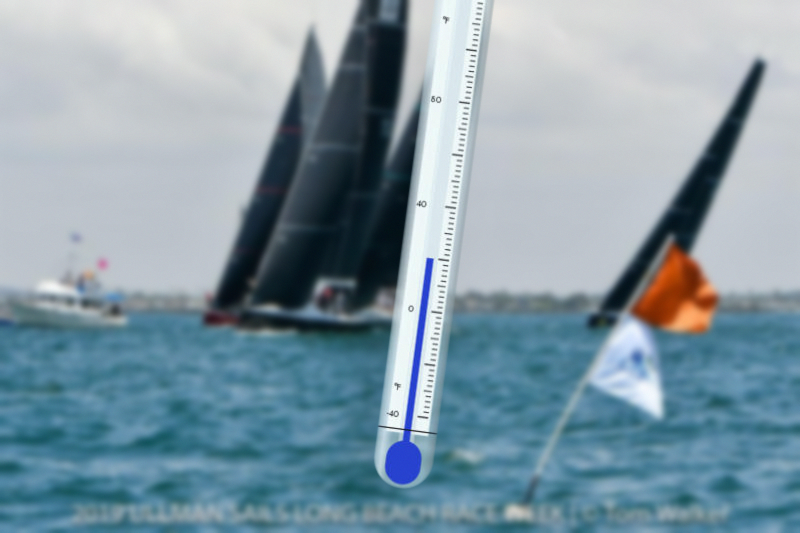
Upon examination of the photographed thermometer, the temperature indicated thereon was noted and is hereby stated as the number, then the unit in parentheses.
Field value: 20 (°F)
